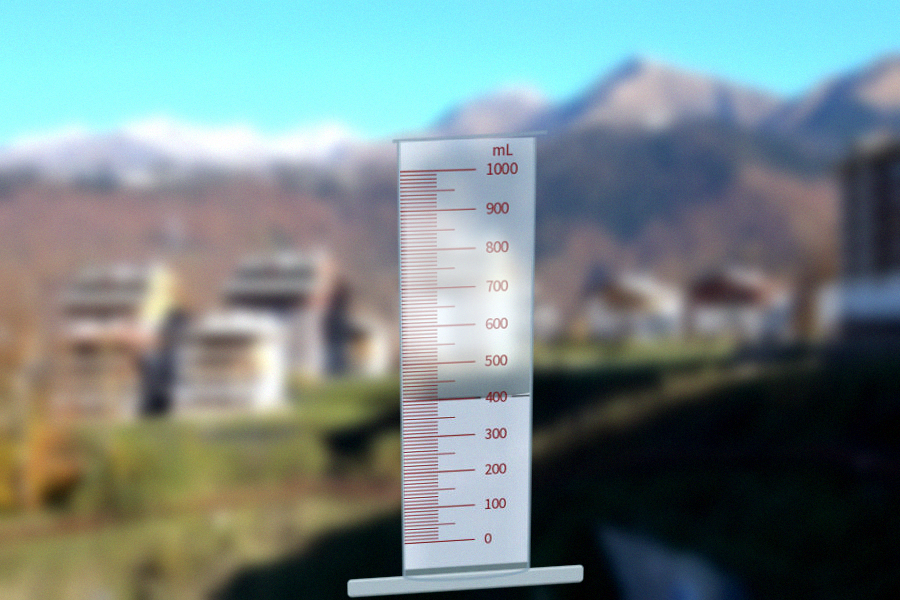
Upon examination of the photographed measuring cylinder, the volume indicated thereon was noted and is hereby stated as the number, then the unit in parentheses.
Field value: 400 (mL)
